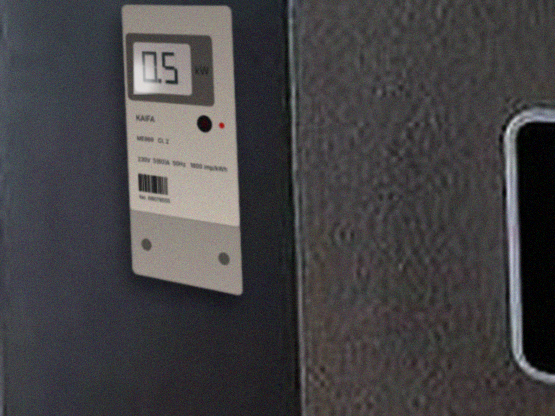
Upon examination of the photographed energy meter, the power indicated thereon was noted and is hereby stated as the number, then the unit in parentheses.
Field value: 0.5 (kW)
